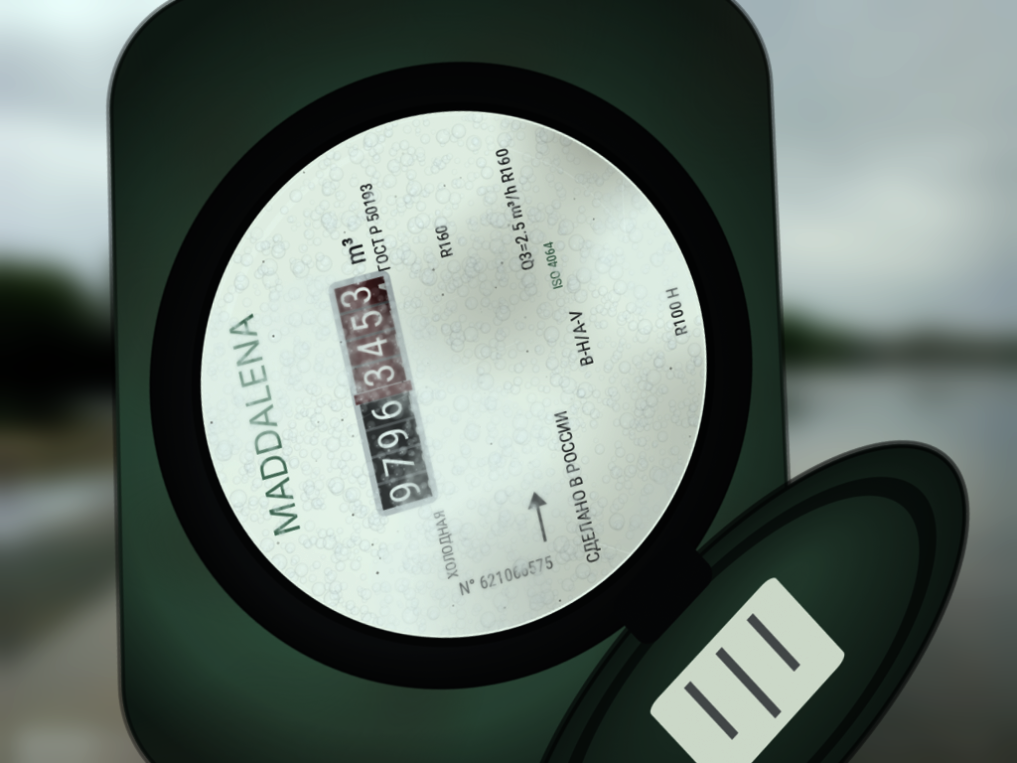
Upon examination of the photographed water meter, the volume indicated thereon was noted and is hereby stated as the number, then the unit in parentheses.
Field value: 9796.3453 (m³)
